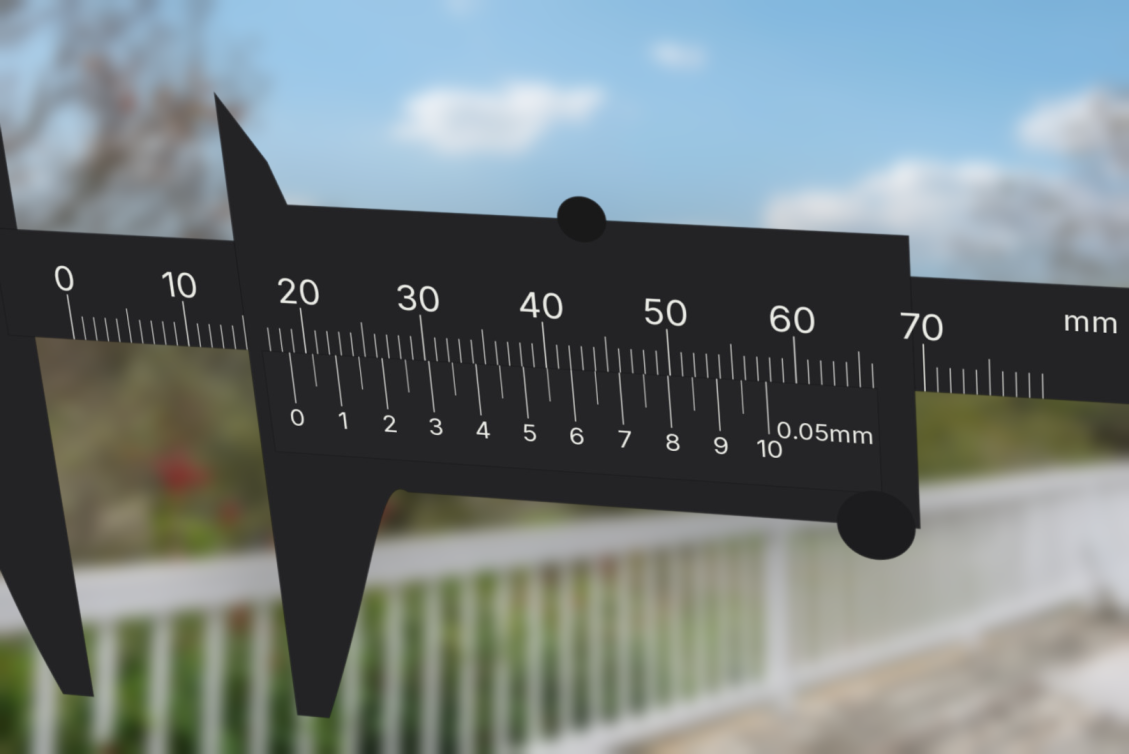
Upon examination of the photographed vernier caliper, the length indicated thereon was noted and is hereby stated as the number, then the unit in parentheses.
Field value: 18.6 (mm)
